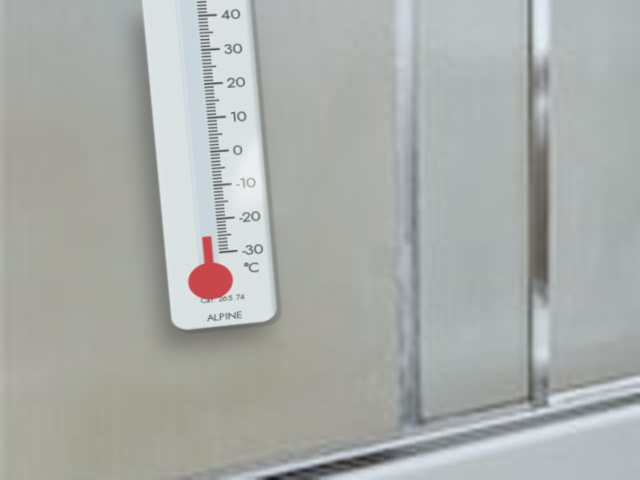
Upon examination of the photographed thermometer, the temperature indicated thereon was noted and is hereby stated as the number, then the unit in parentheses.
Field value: -25 (°C)
